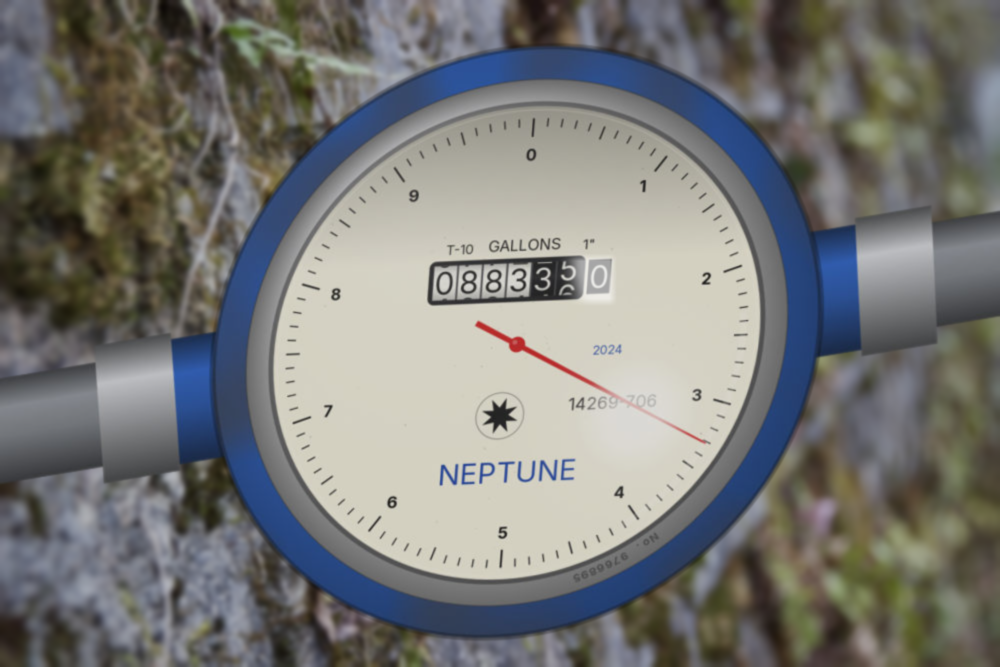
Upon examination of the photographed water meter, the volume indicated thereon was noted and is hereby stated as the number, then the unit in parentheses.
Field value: 883353.3 (gal)
